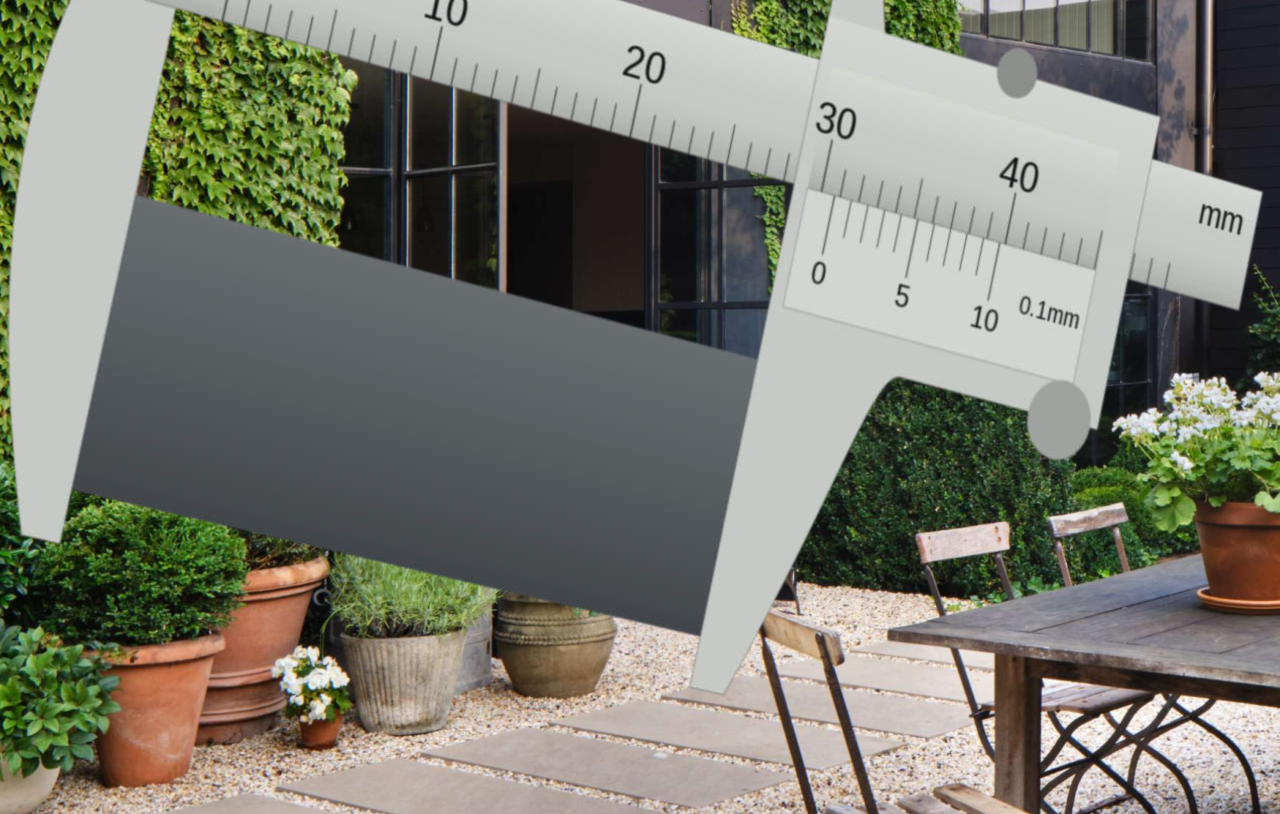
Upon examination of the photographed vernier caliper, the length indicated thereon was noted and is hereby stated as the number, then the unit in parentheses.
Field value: 30.7 (mm)
